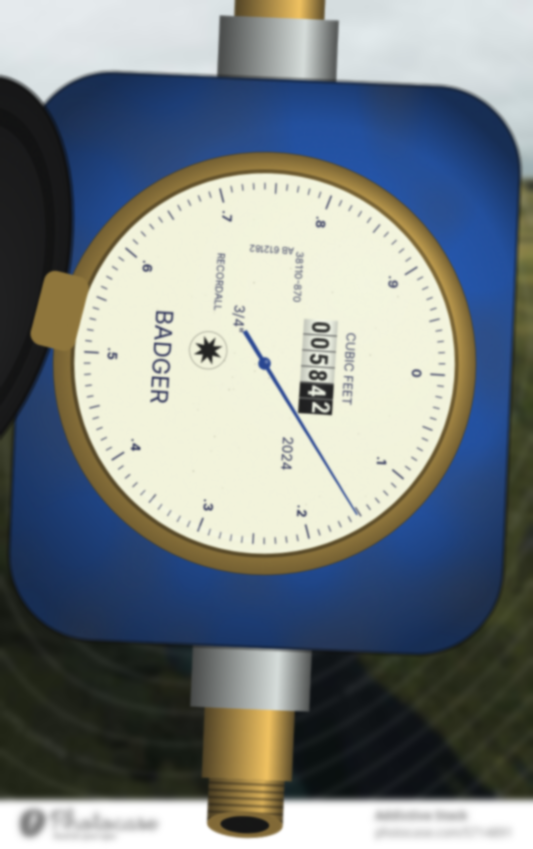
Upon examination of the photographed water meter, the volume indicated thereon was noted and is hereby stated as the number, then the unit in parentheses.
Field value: 5842.15 (ft³)
